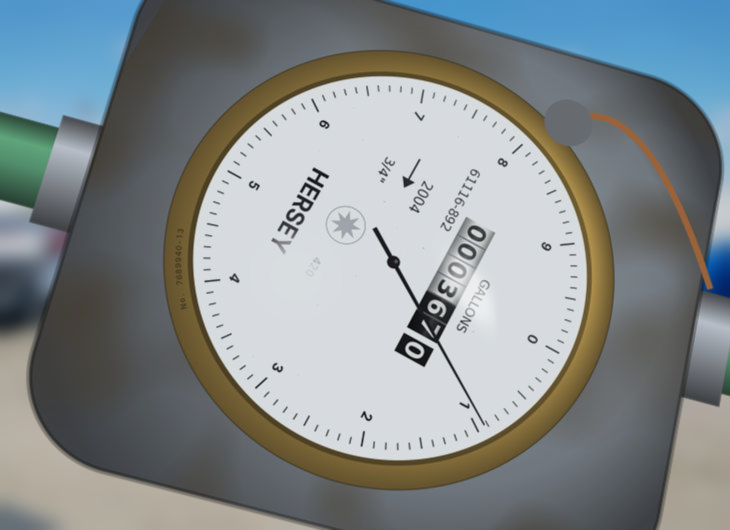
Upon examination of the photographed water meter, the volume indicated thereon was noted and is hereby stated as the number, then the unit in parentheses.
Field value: 3670.9 (gal)
